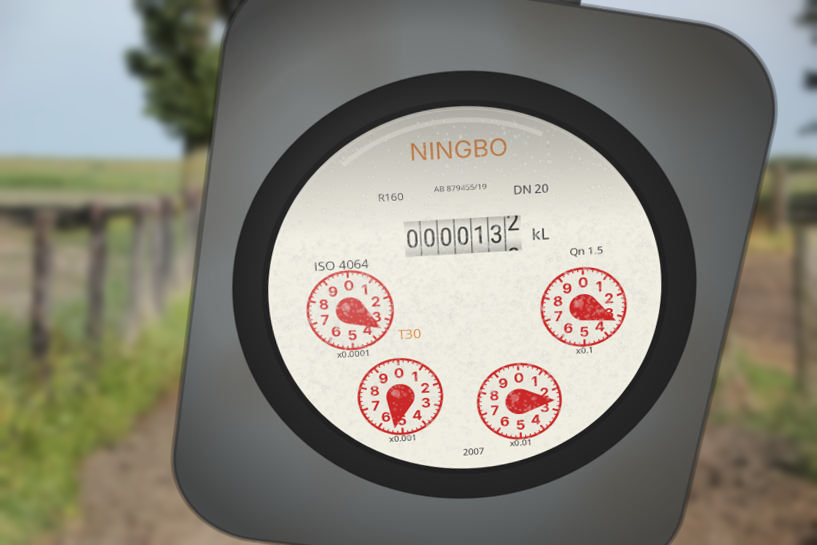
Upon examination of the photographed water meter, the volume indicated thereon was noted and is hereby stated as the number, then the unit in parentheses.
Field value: 132.3253 (kL)
